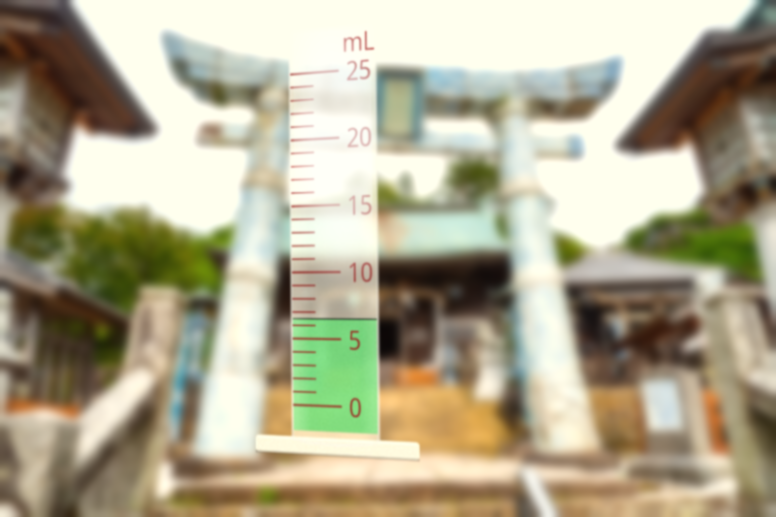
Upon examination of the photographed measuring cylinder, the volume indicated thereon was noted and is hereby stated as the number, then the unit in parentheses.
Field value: 6.5 (mL)
